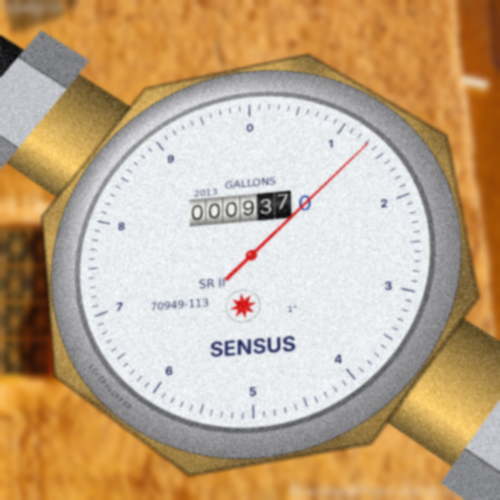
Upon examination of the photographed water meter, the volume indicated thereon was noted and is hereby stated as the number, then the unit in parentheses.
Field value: 9371.3 (gal)
